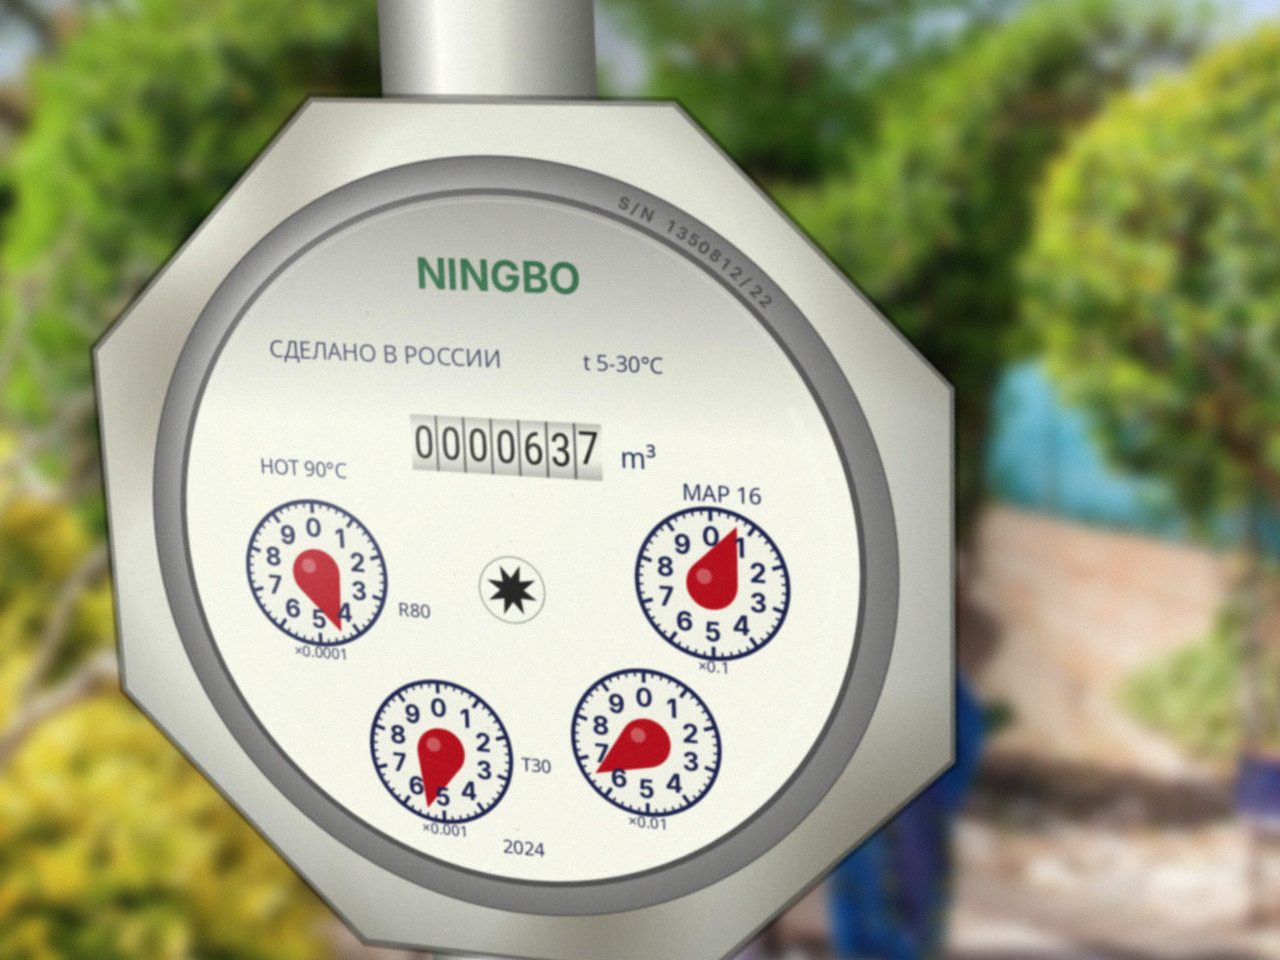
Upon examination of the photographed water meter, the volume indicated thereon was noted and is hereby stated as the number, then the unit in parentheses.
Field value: 637.0654 (m³)
